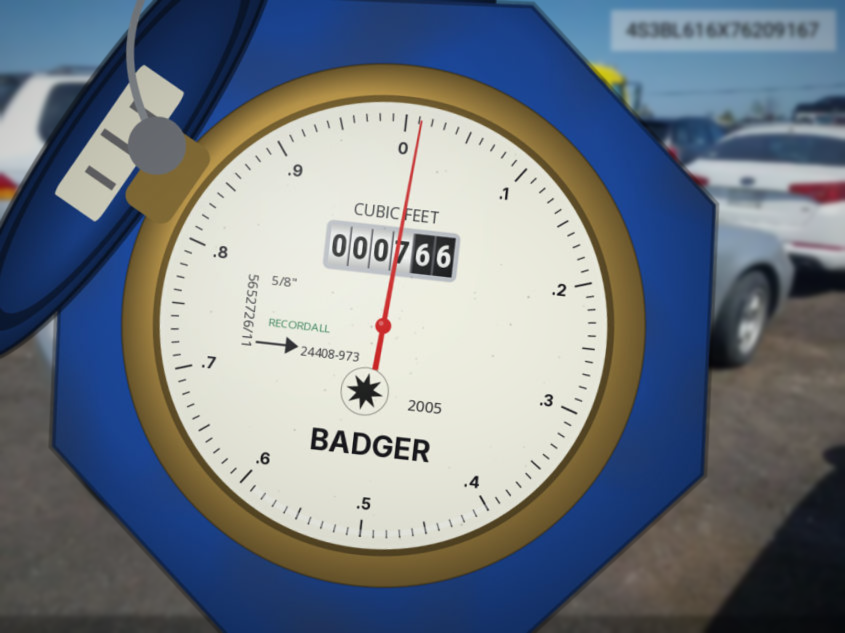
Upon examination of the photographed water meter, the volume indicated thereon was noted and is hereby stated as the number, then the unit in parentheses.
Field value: 766.01 (ft³)
